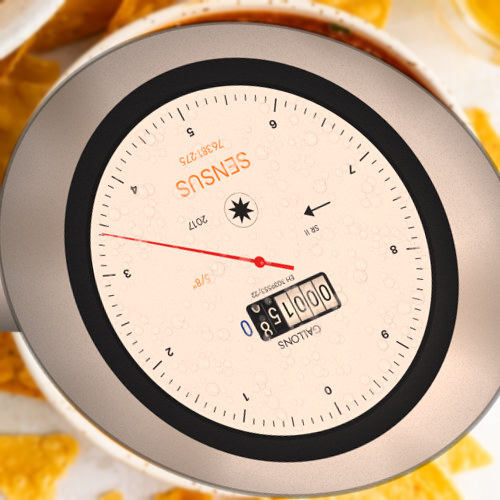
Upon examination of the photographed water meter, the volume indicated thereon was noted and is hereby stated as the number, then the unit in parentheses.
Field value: 1583.4 (gal)
